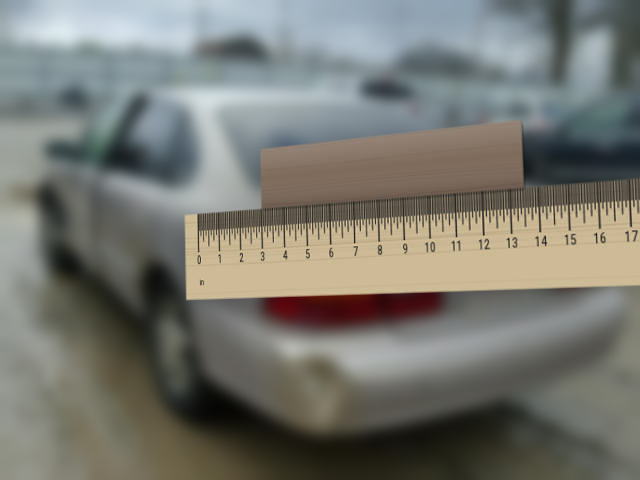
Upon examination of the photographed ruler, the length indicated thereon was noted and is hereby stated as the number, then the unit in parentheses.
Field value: 10.5 (in)
